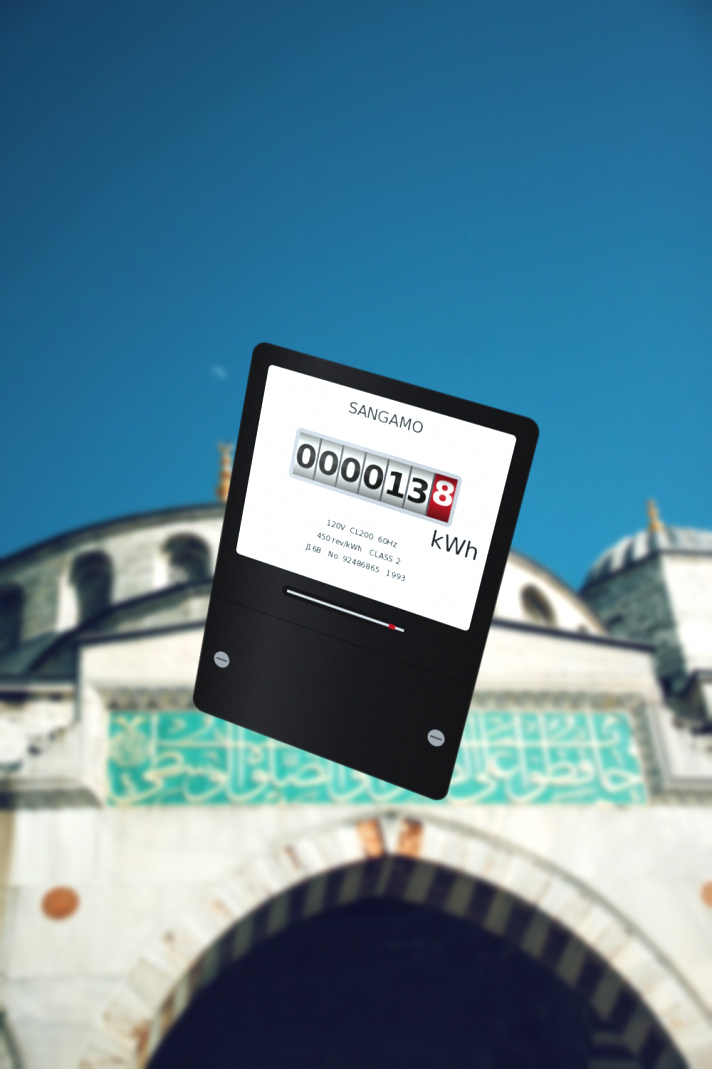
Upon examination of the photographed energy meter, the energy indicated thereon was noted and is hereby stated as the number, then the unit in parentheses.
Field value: 13.8 (kWh)
